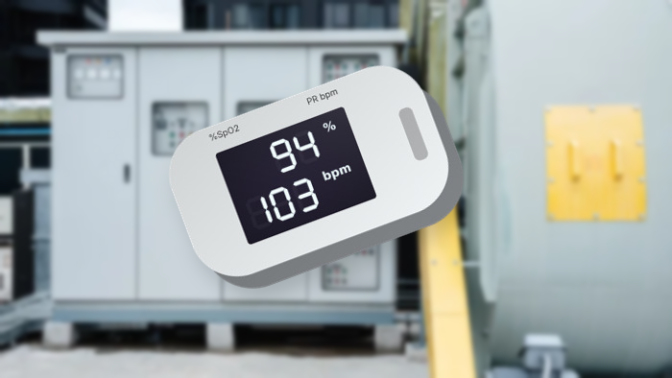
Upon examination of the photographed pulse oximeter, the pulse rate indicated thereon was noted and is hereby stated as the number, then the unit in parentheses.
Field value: 103 (bpm)
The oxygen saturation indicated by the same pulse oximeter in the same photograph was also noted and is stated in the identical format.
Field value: 94 (%)
